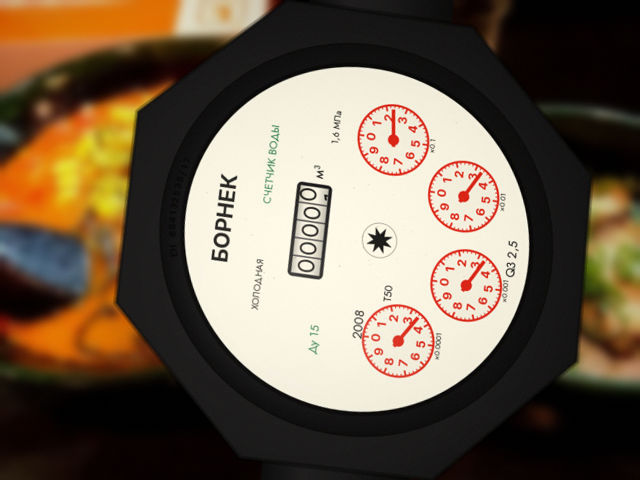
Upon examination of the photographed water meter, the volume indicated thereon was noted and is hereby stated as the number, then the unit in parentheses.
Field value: 0.2333 (m³)
